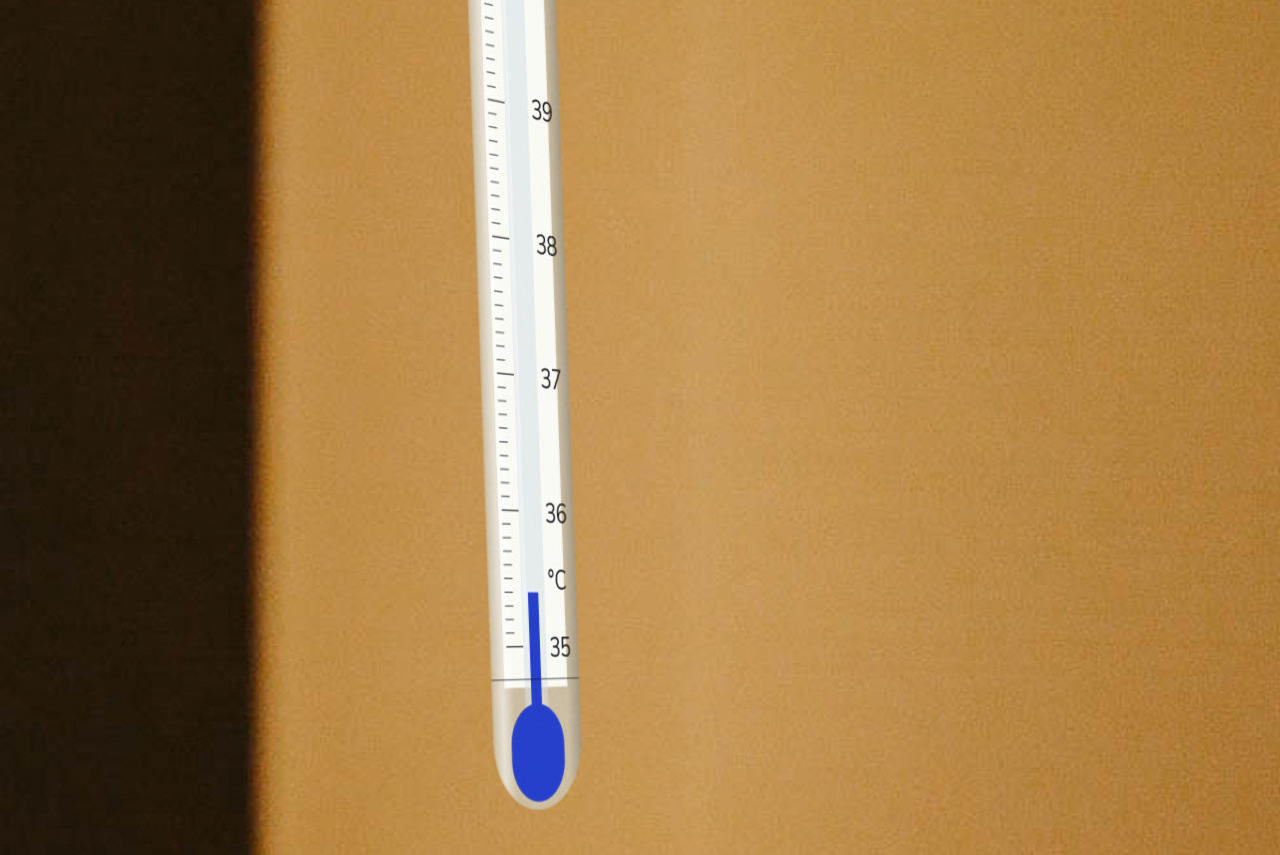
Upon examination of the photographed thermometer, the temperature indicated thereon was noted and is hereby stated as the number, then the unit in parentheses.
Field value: 35.4 (°C)
